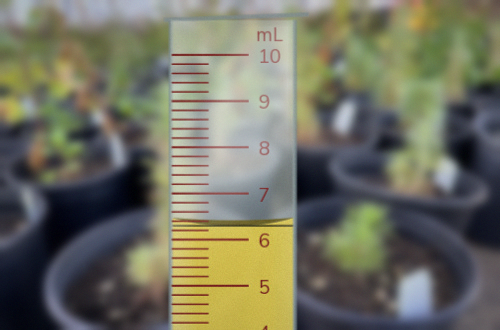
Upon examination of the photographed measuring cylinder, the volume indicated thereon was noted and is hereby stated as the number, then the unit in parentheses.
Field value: 6.3 (mL)
